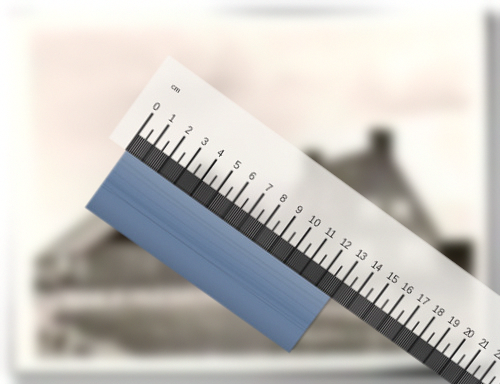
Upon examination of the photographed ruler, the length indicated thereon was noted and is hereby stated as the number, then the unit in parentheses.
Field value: 13 (cm)
